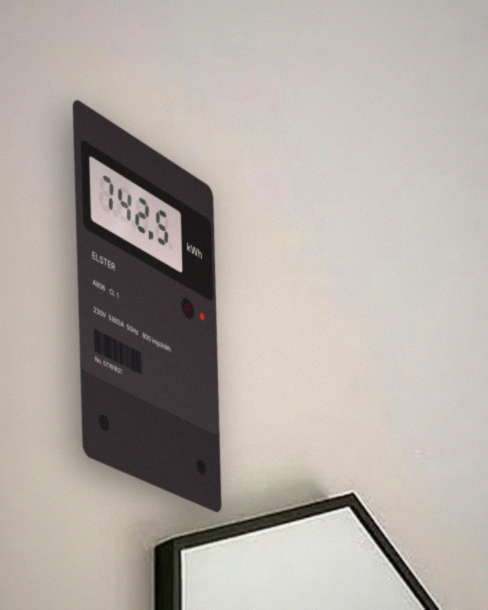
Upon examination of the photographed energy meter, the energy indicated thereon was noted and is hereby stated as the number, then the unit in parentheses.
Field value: 742.5 (kWh)
